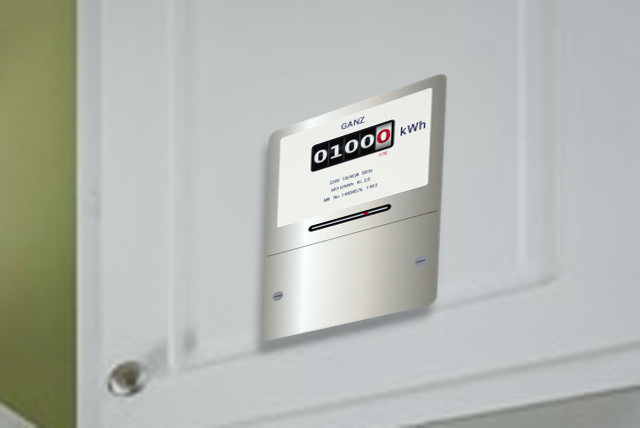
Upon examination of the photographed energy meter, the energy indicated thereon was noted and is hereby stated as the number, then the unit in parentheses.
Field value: 100.0 (kWh)
